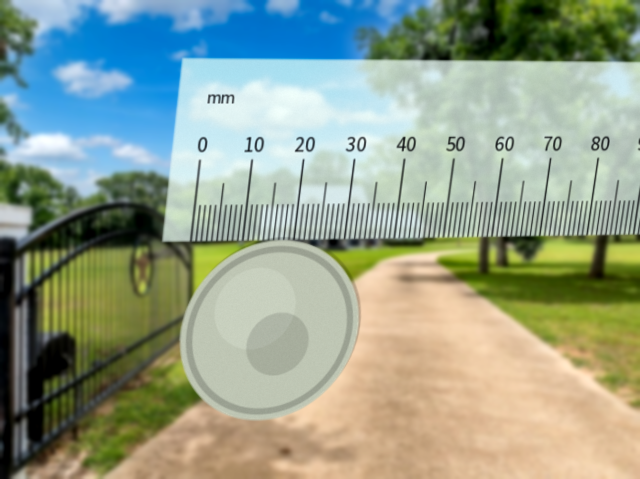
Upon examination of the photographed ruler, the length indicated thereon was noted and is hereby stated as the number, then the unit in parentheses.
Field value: 35 (mm)
